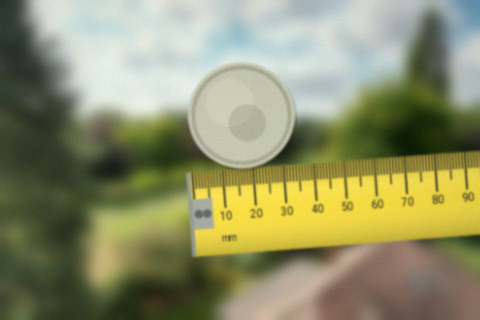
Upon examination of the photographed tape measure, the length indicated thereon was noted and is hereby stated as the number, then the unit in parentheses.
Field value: 35 (mm)
